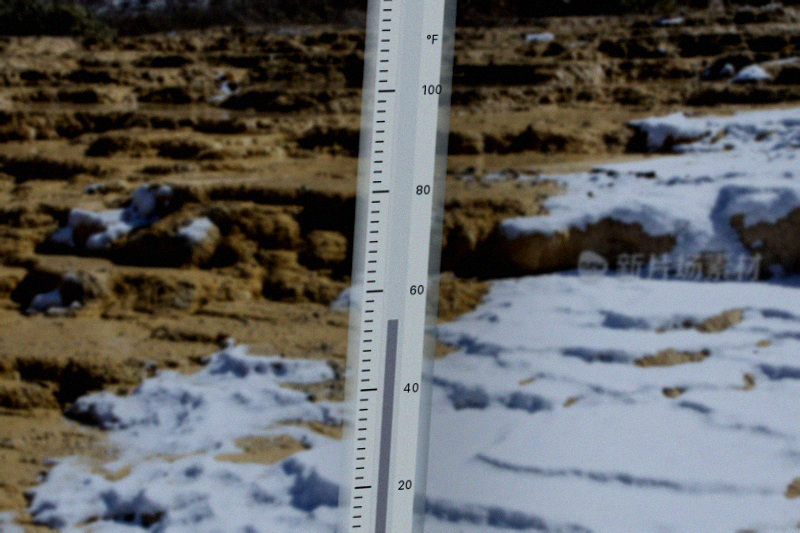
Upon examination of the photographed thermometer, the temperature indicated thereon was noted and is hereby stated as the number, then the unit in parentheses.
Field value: 54 (°F)
